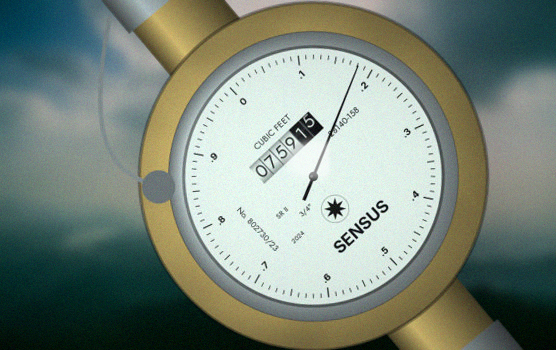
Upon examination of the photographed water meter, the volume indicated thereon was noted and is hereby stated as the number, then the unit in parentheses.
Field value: 75915.18 (ft³)
